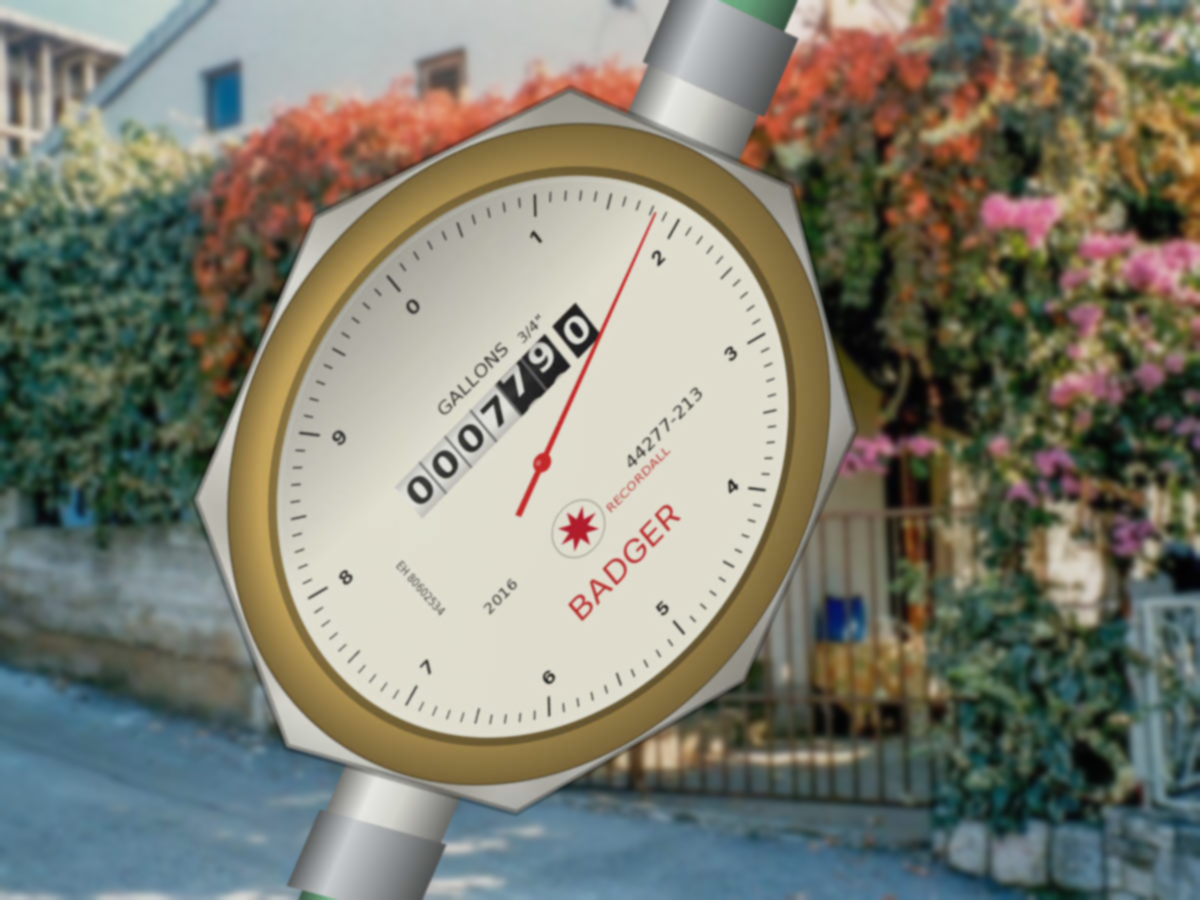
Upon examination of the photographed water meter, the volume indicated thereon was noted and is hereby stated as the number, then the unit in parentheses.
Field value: 7791.8 (gal)
